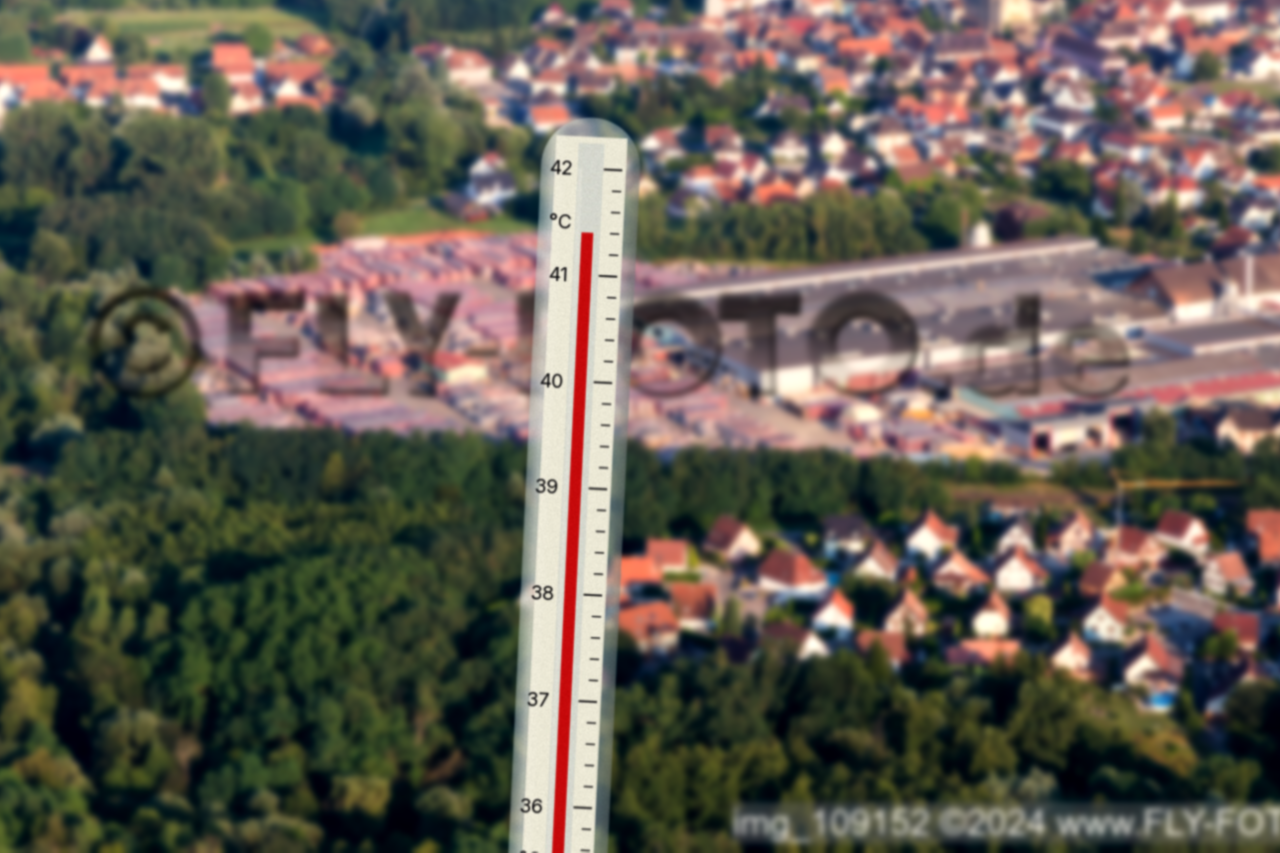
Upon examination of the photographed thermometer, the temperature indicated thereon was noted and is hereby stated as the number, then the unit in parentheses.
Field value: 41.4 (°C)
